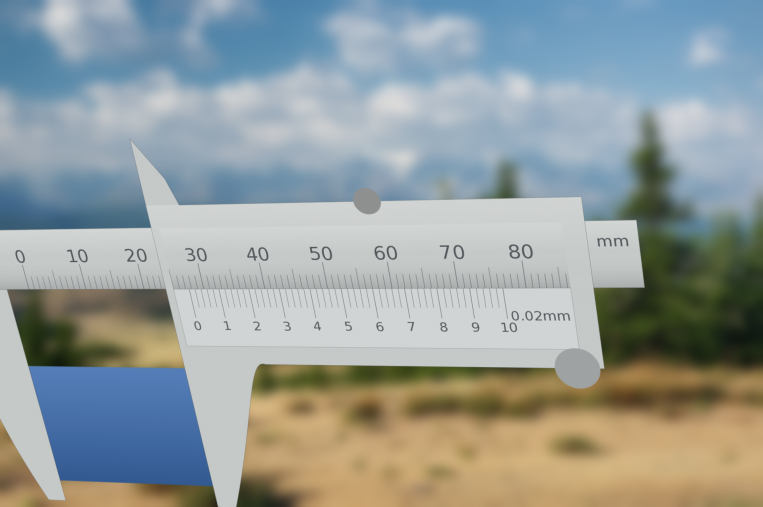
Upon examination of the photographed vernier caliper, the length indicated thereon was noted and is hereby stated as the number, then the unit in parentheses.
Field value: 27.6 (mm)
